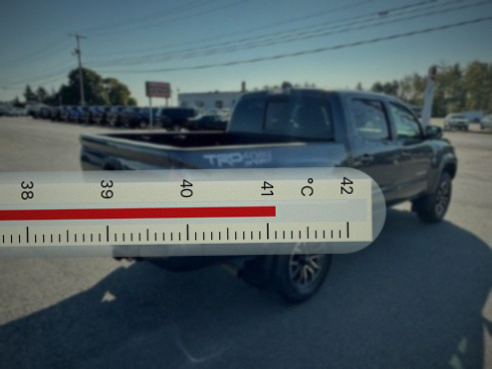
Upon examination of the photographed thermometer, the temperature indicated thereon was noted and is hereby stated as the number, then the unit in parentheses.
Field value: 41.1 (°C)
